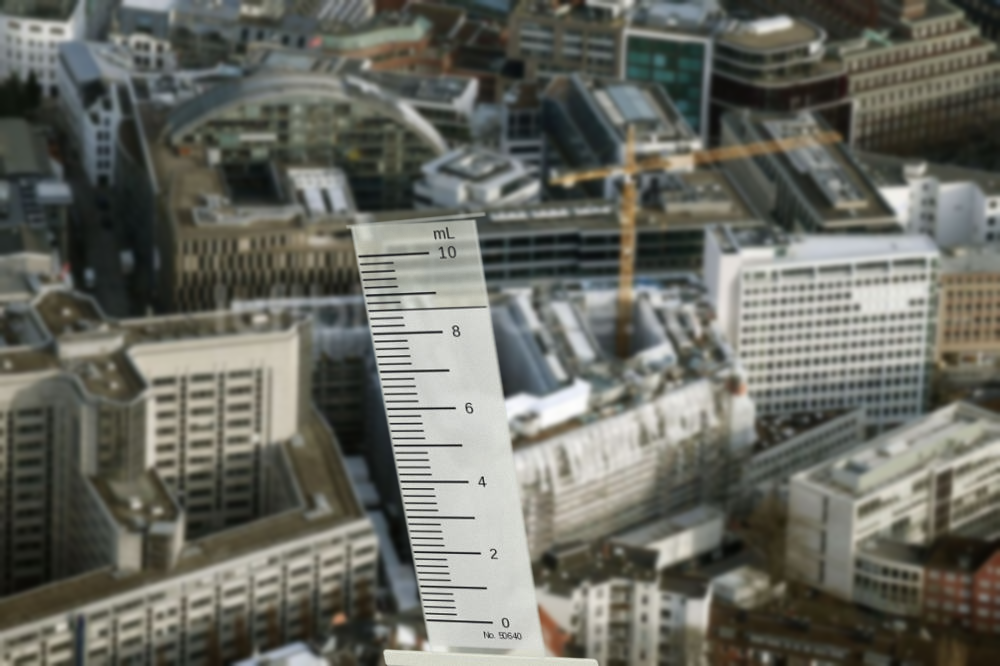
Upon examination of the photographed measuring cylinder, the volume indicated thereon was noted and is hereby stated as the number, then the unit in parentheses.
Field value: 8.6 (mL)
